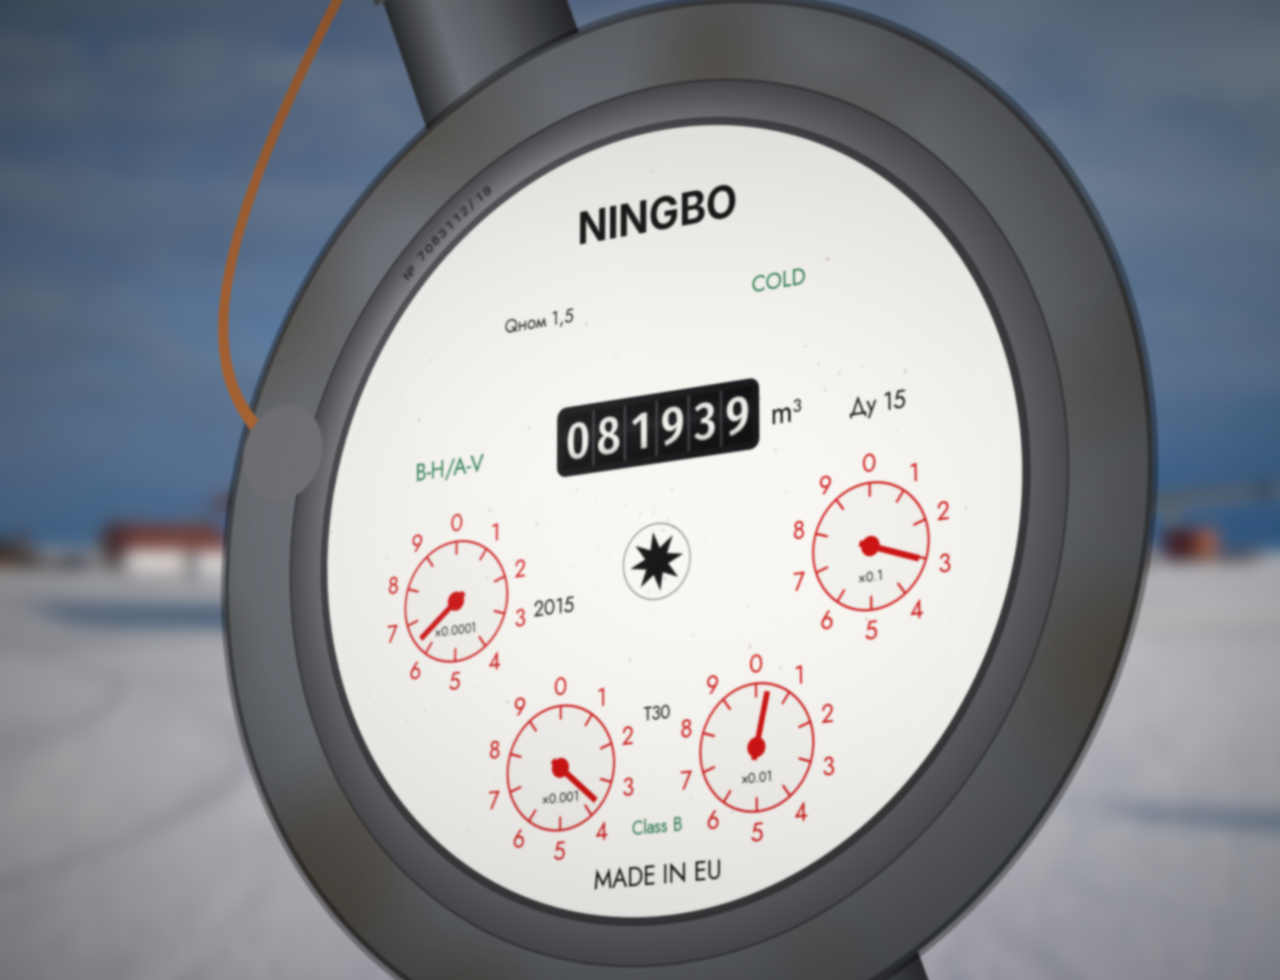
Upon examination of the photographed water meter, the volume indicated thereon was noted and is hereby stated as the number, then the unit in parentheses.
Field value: 81939.3036 (m³)
